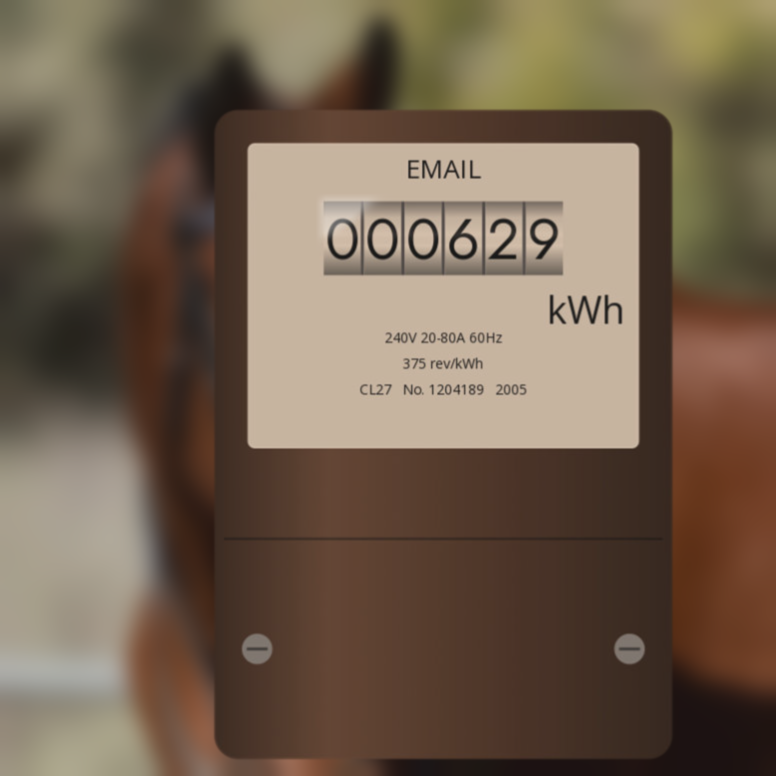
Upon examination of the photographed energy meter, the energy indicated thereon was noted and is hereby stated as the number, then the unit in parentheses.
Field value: 629 (kWh)
